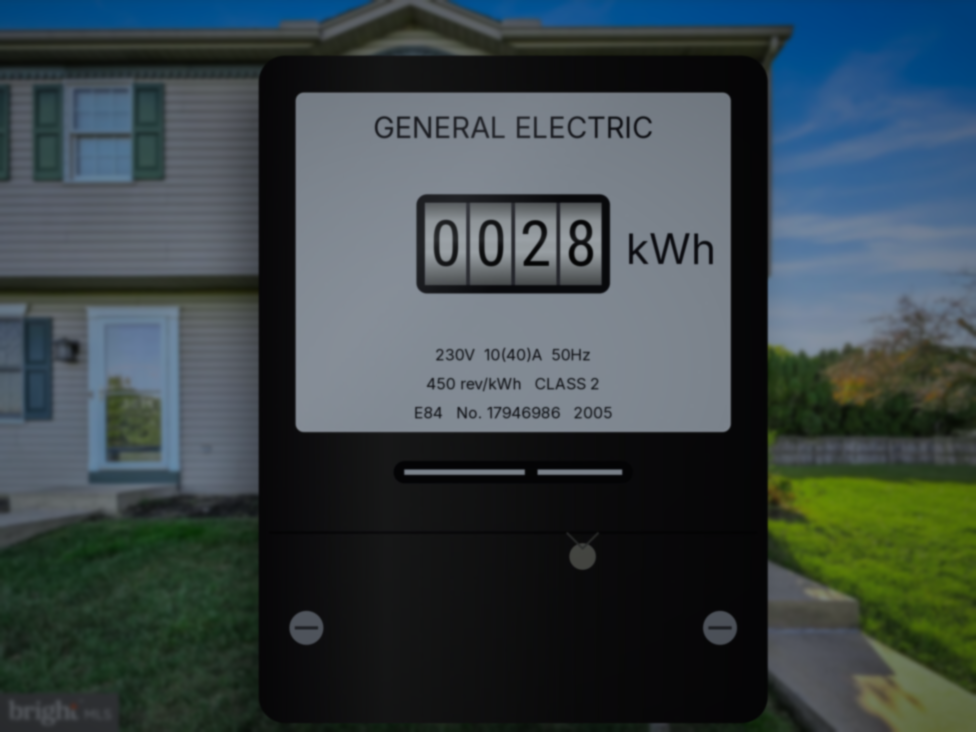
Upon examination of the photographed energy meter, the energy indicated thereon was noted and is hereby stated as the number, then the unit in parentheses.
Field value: 28 (kWh)
